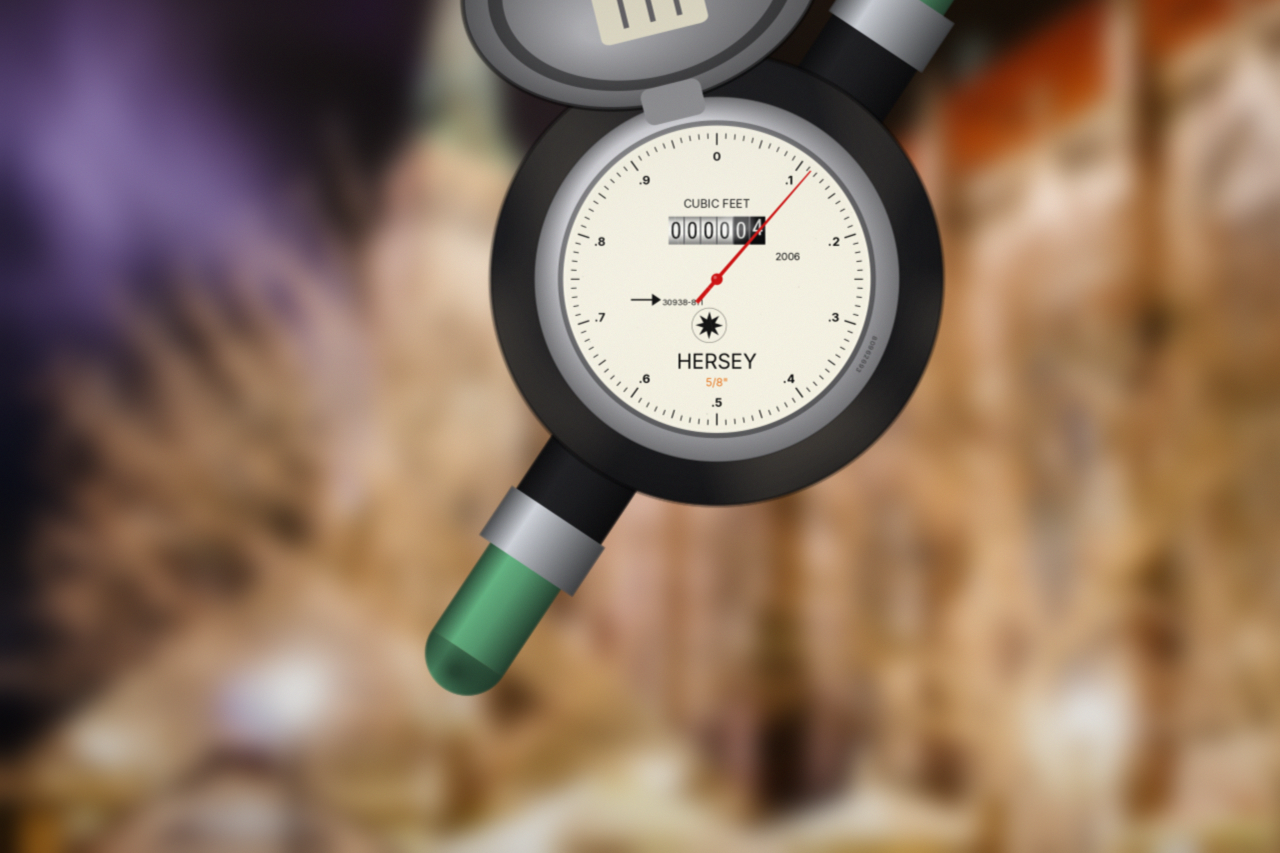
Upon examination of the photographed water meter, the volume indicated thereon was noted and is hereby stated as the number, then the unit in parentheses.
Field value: 4.11 (ft³)
